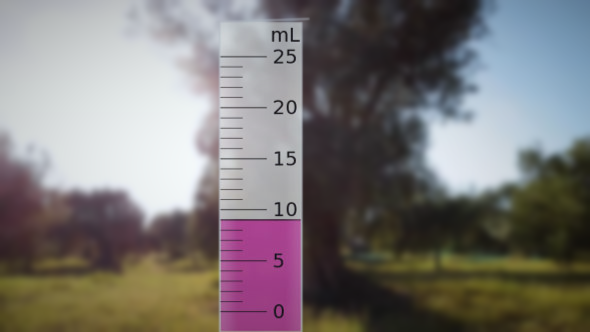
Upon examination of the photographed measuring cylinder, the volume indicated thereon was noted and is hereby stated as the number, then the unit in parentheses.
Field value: 9 (mL)
